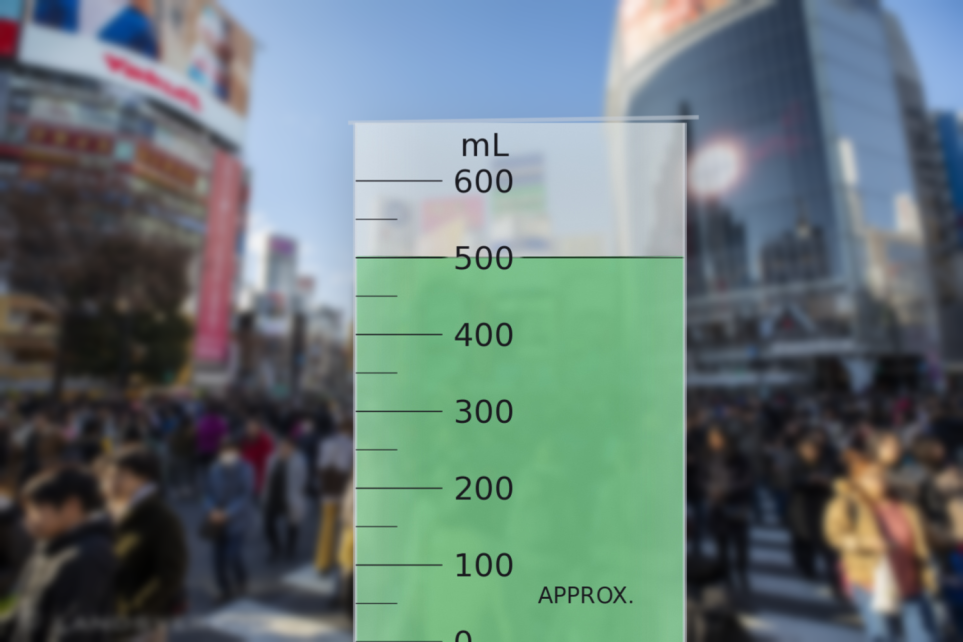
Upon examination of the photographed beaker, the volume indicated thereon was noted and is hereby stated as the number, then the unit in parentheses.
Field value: 500 (mL)
